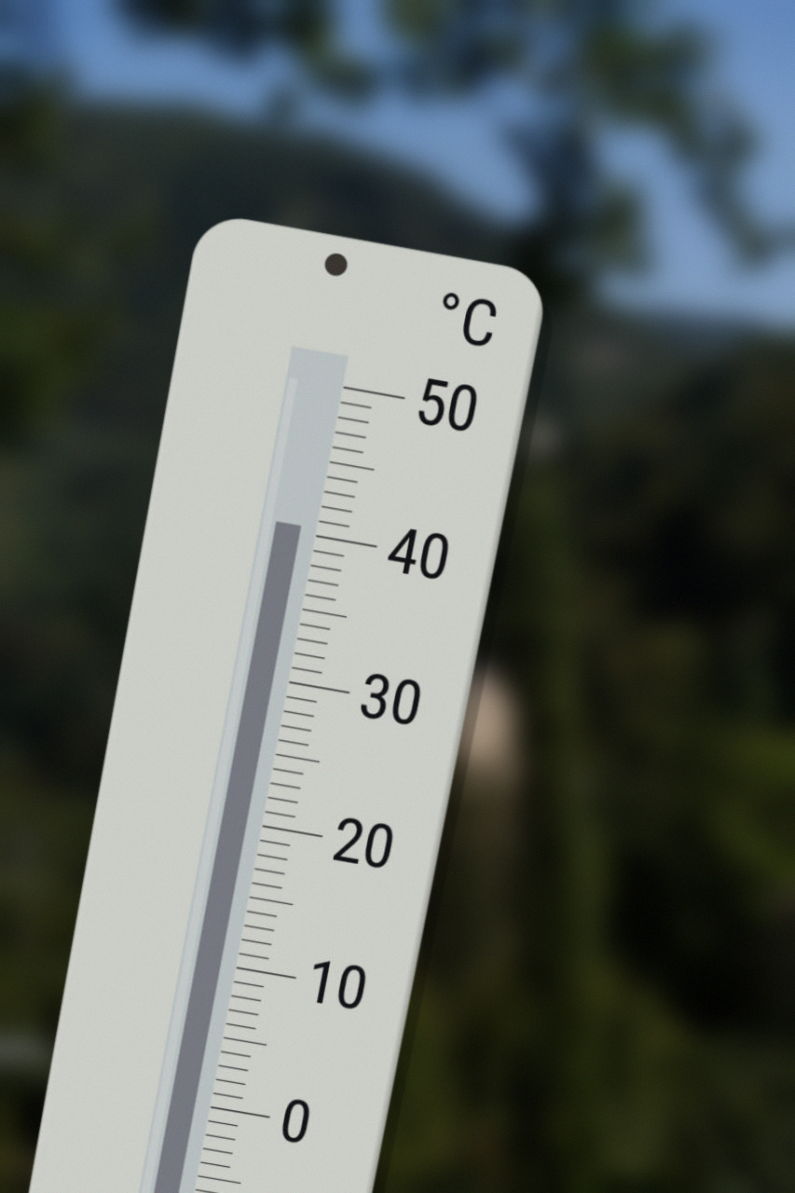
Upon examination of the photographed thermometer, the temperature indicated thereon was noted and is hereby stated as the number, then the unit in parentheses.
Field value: 40.5 (°C)
